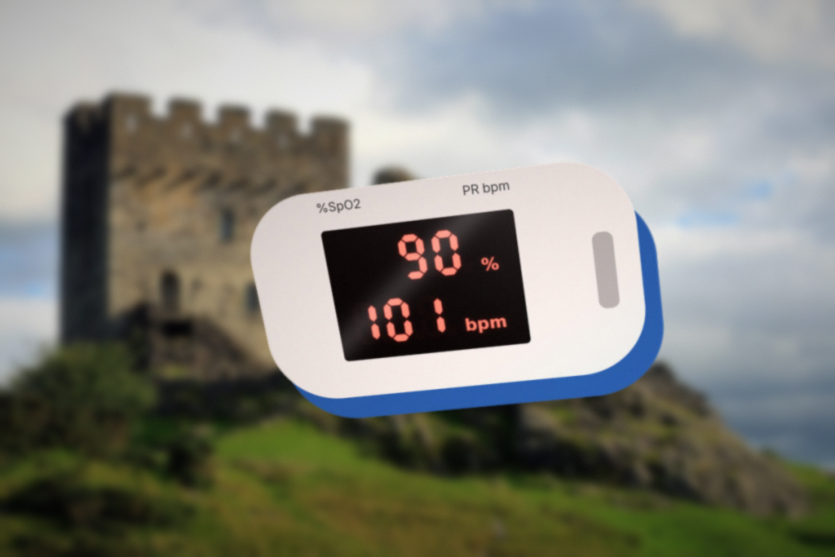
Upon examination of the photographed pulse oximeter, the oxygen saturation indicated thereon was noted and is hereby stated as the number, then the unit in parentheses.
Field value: 90 (%)
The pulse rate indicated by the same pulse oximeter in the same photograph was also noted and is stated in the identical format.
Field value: 101 (bpm)
